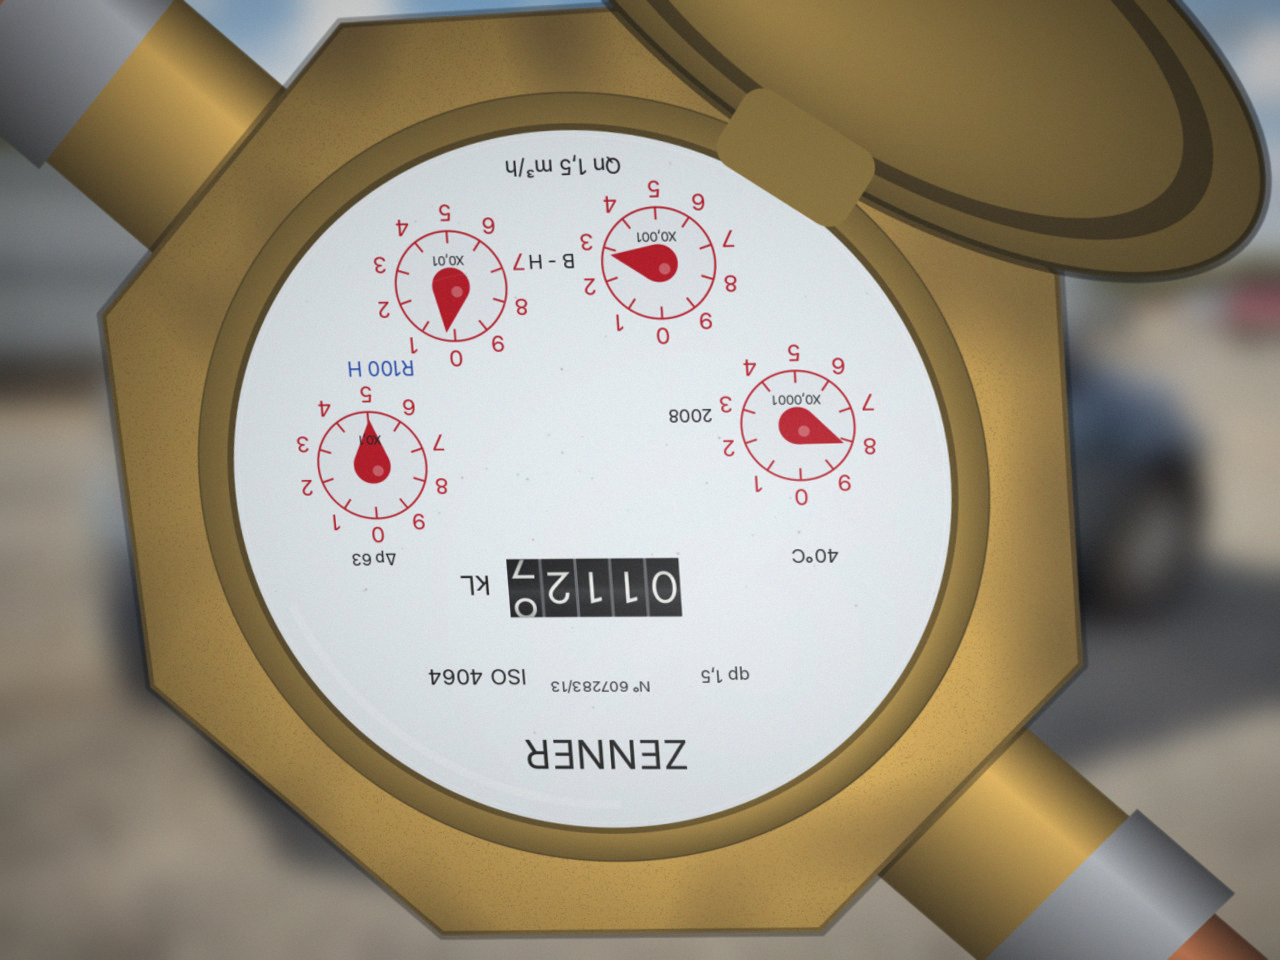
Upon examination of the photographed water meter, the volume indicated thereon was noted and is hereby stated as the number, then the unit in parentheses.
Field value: 1126.5028 (kL)
